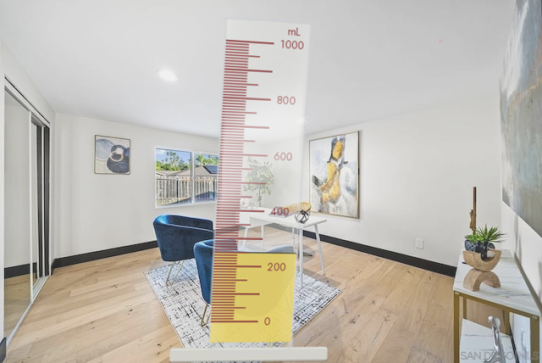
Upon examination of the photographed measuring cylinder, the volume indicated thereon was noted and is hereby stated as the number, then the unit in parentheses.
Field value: 250 (mL)
